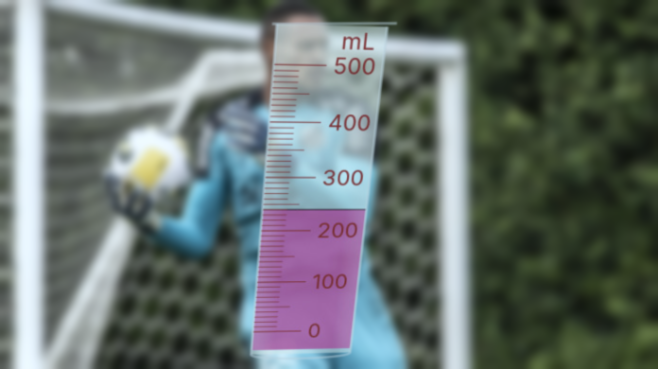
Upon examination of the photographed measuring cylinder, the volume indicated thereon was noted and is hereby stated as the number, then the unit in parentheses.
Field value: 240 (mL)
